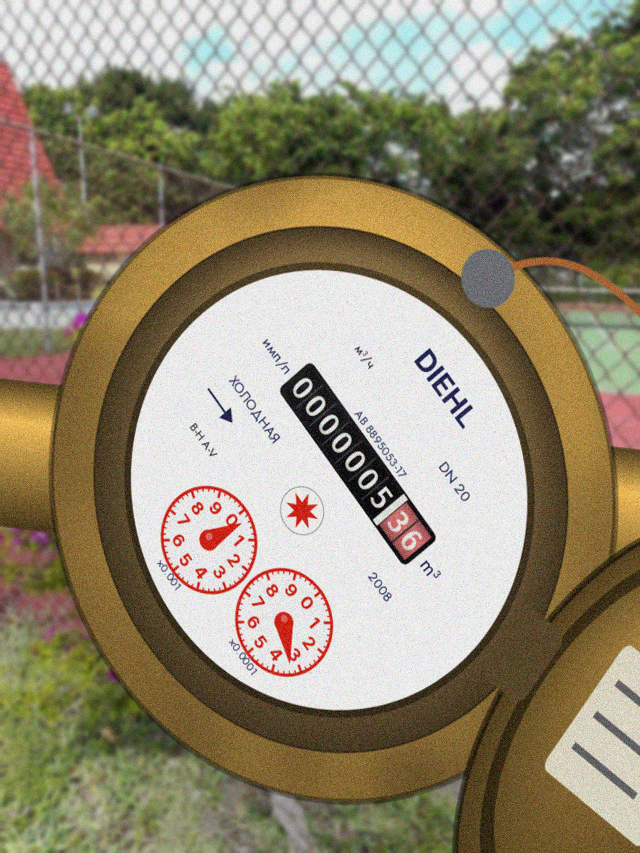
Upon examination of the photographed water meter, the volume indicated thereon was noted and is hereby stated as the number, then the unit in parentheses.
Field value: 5.3603 (m³)
